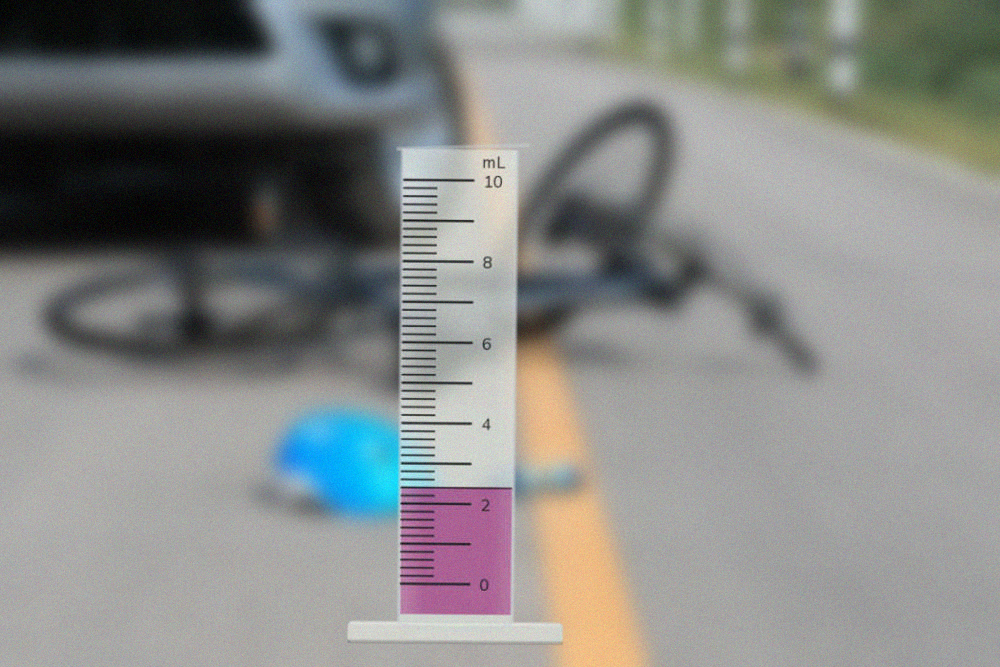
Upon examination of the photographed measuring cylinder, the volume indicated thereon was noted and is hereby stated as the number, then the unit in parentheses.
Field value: 2.4 (mL)
